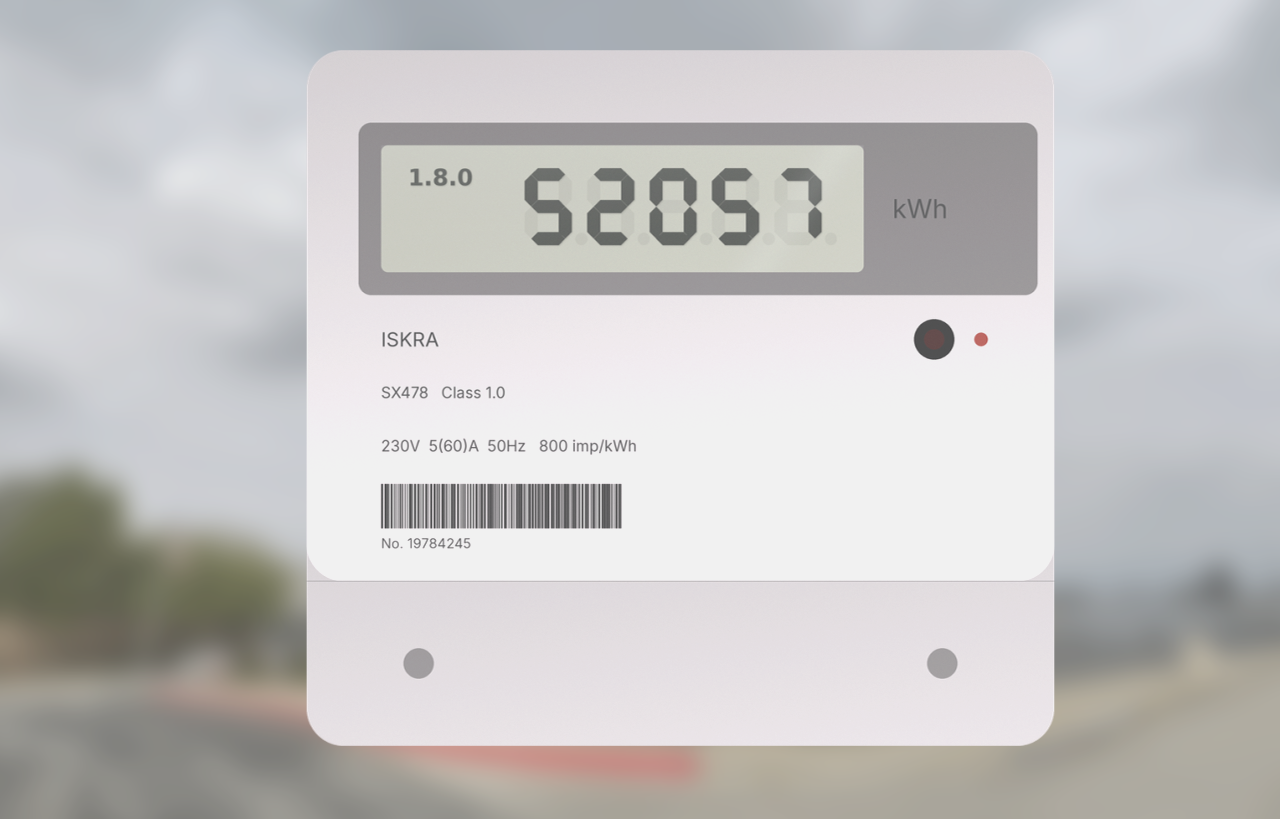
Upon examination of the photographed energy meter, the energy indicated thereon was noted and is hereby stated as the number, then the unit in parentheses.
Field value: 52057 (kWh)
